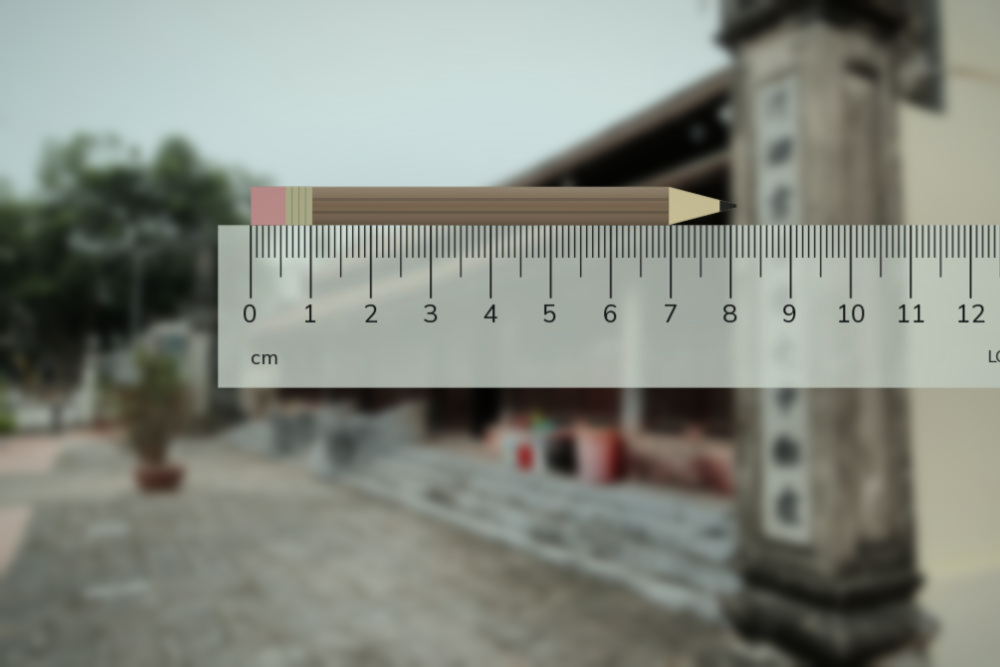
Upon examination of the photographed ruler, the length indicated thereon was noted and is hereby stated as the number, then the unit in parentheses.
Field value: 8.1 (cm)
